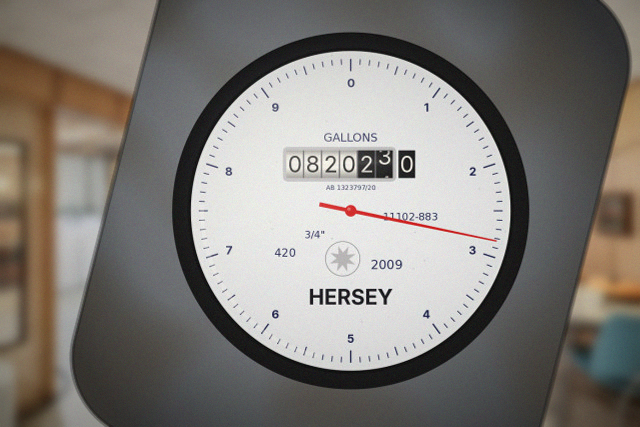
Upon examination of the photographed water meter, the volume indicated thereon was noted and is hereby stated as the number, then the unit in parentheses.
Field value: 820232.8 (gal)
